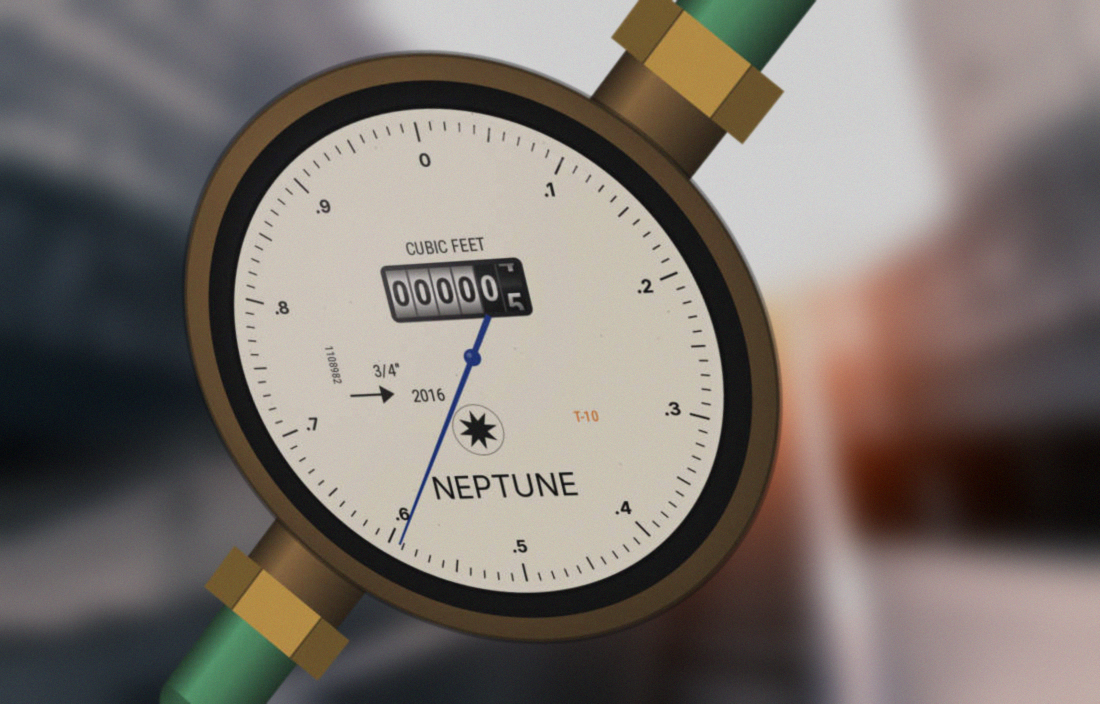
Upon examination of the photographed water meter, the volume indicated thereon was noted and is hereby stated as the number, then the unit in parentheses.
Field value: 4.59 (ft³)
